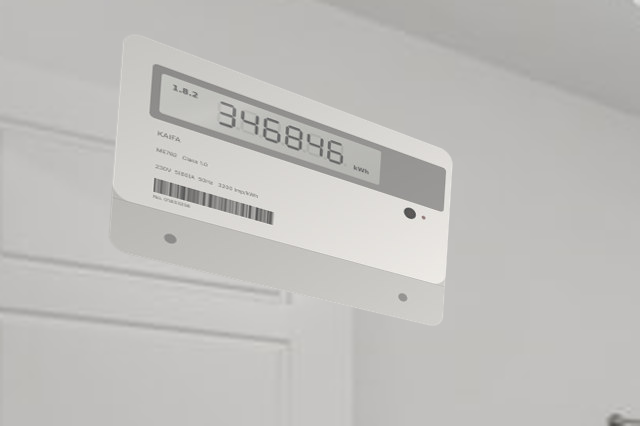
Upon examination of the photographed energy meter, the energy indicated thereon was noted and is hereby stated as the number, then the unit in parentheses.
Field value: 346846 (kWh)
